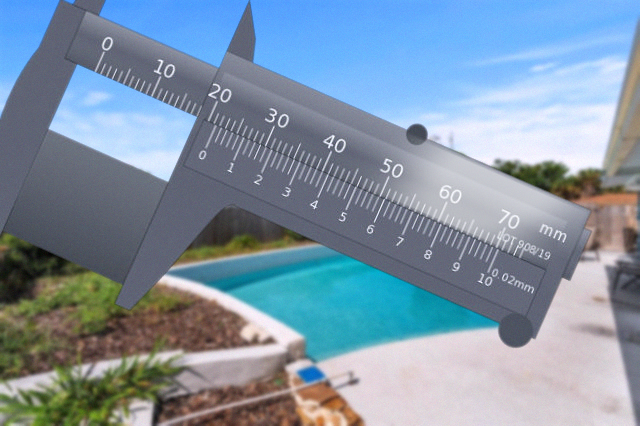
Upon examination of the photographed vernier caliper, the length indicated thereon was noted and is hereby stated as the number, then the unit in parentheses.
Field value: 21.4 (mm)
